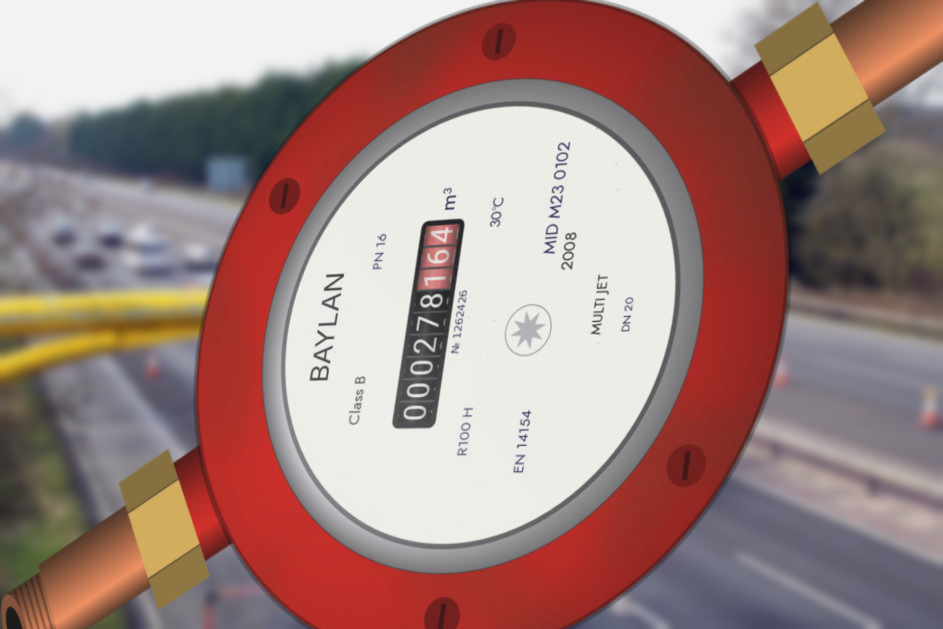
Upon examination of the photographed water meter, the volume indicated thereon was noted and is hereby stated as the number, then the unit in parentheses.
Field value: 278.164 (m³)
